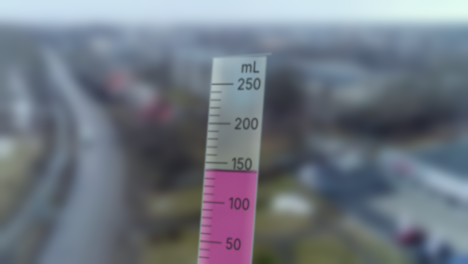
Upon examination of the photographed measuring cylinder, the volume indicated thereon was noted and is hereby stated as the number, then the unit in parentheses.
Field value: 140 (mL)
